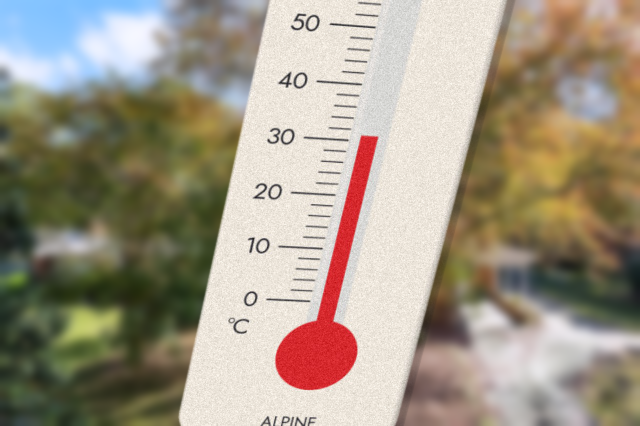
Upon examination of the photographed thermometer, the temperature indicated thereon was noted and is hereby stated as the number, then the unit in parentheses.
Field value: 31 (°C)
